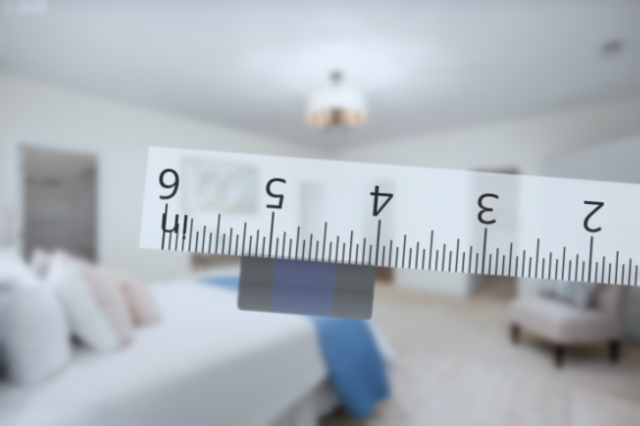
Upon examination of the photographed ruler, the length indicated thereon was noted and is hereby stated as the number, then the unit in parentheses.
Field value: 1.25 (in)
